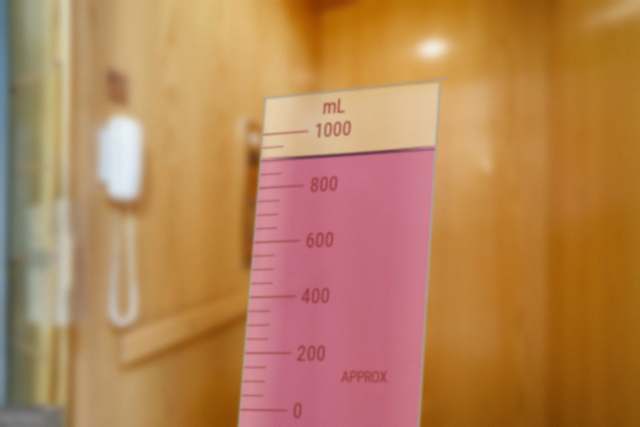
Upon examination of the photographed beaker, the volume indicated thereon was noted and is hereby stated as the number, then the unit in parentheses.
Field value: 900 (mL)
